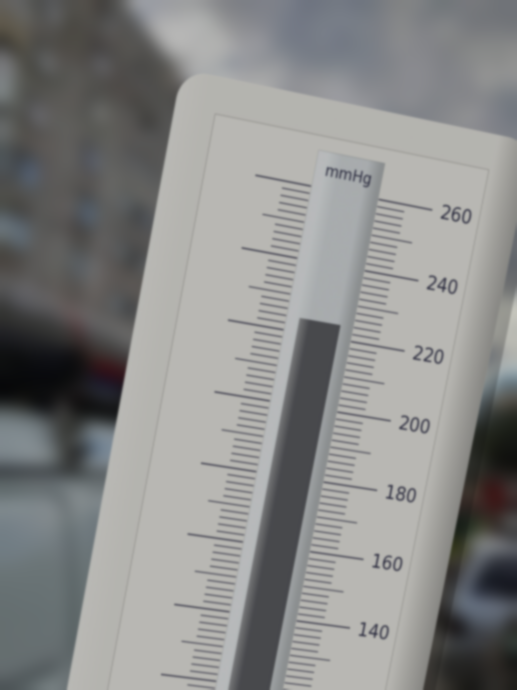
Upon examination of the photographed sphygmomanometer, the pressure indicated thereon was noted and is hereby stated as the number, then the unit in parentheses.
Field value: 224 (mmHg)
